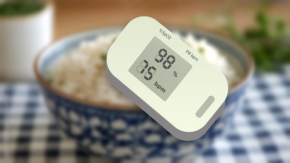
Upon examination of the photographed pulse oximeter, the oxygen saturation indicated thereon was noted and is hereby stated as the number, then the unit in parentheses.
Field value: 98 (%)
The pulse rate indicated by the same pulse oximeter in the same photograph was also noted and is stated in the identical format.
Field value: 75 (bpm)
